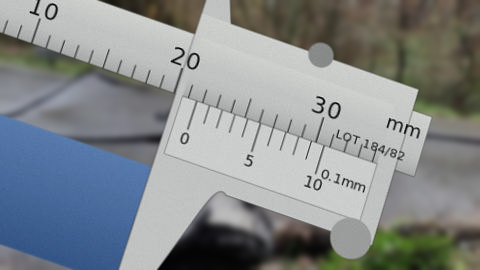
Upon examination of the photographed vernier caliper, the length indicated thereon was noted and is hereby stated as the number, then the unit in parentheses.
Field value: 21.6 (mm)
